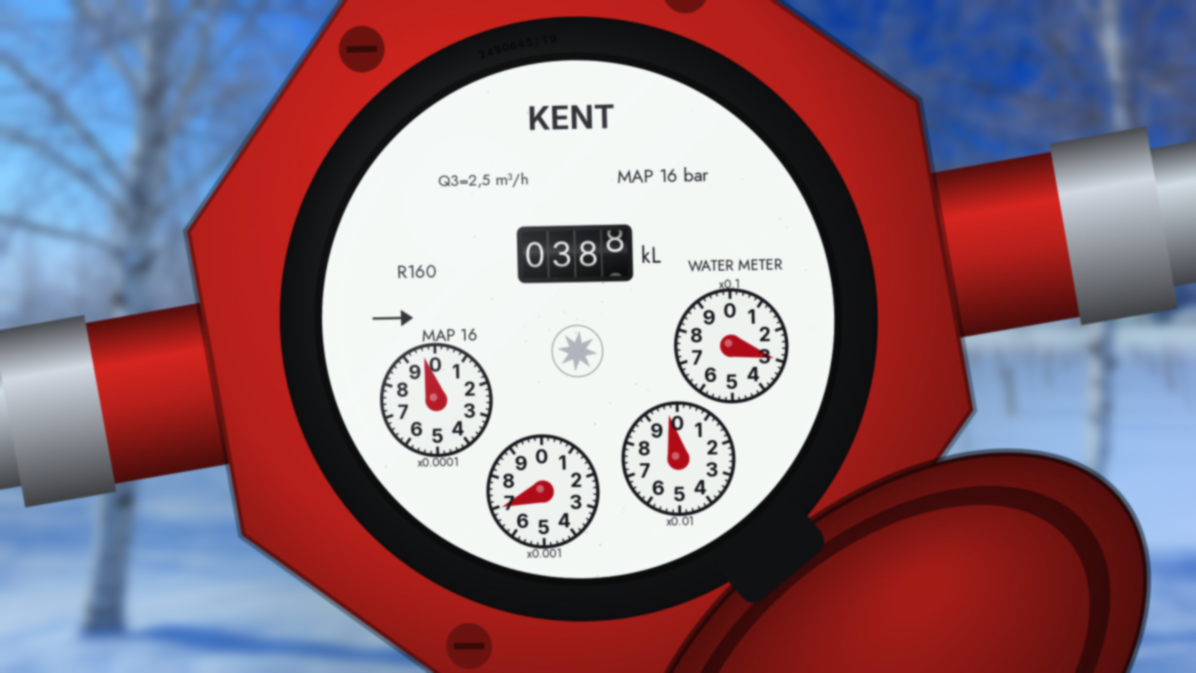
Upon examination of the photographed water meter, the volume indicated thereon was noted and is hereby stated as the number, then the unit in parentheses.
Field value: 388.2969 (kL)
